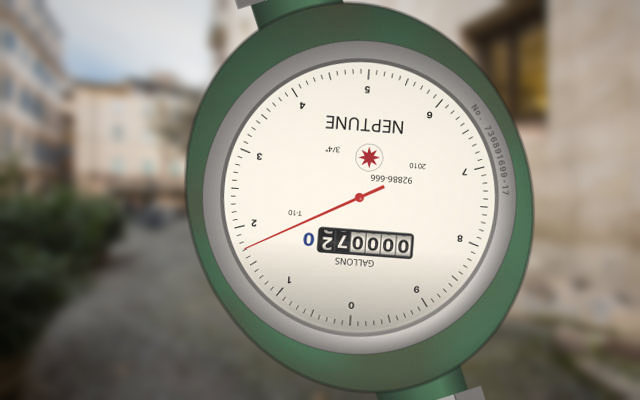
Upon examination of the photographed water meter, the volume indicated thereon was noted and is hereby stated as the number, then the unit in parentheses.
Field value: 721.7 (gal)
